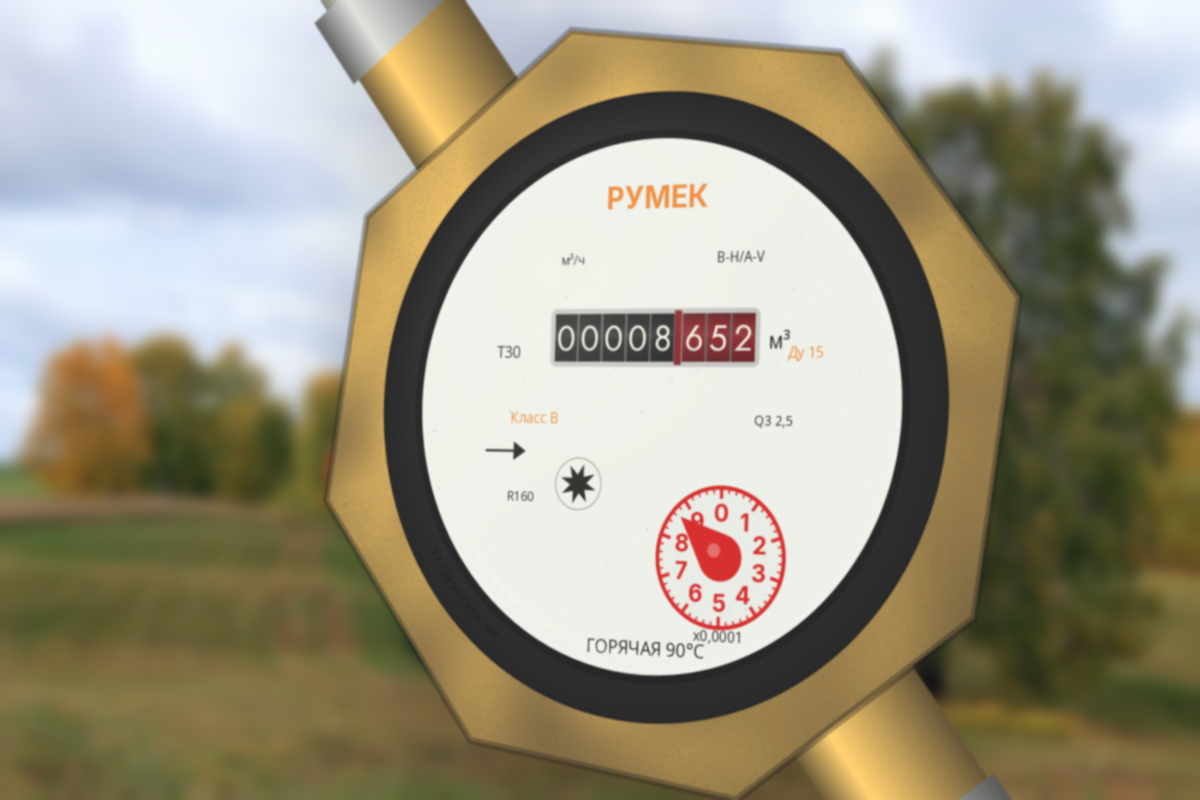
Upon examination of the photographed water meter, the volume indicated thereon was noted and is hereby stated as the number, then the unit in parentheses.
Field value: 8.6528 (m³)
